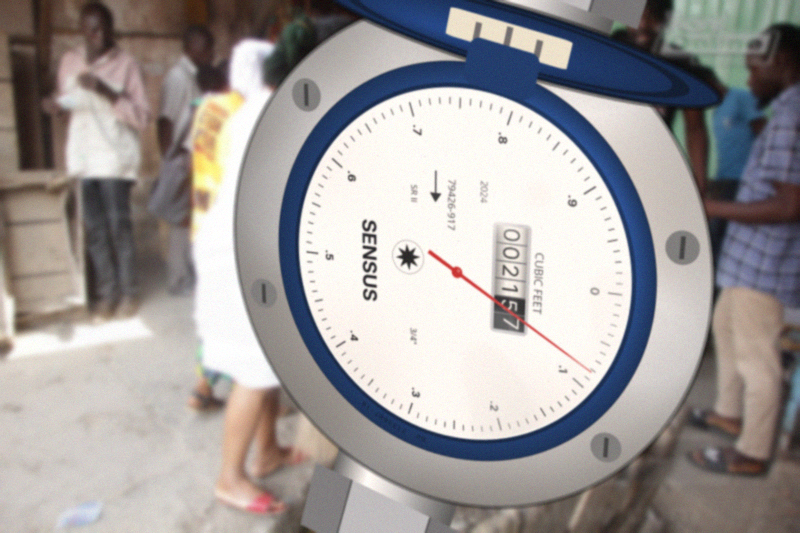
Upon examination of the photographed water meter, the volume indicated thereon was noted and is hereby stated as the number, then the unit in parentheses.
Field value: 2157.08 (ft³)
